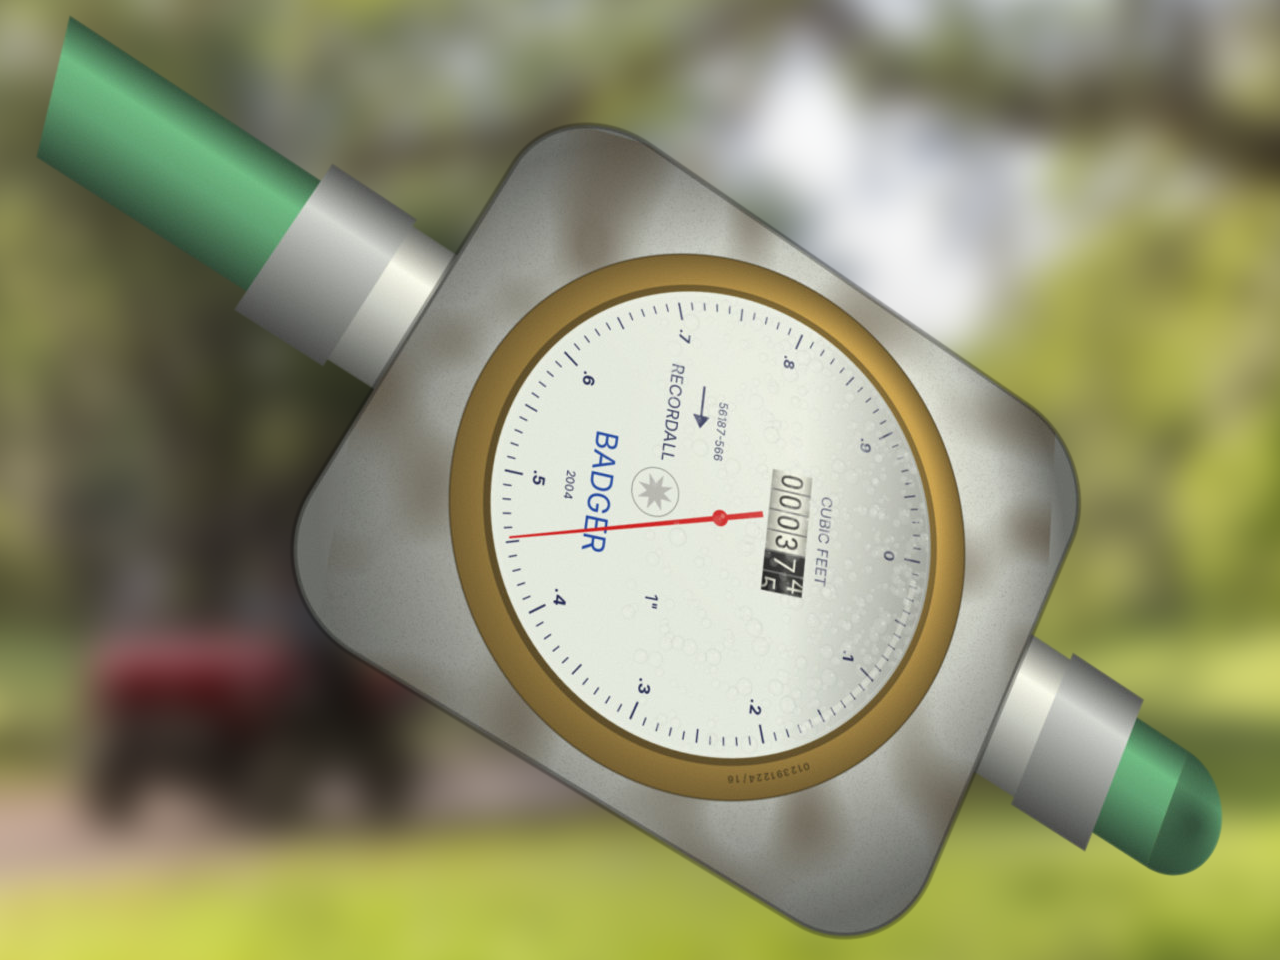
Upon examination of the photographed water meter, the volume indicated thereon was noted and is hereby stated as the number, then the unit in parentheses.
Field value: 374.45 (ft³)
